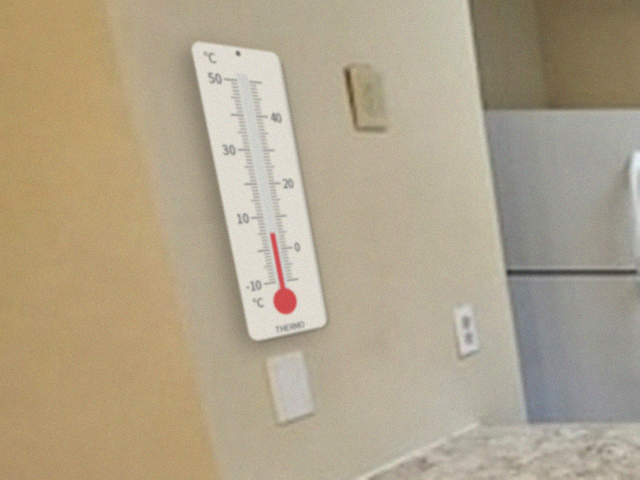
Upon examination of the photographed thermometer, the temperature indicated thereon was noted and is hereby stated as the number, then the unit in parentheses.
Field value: 5 (°C)
